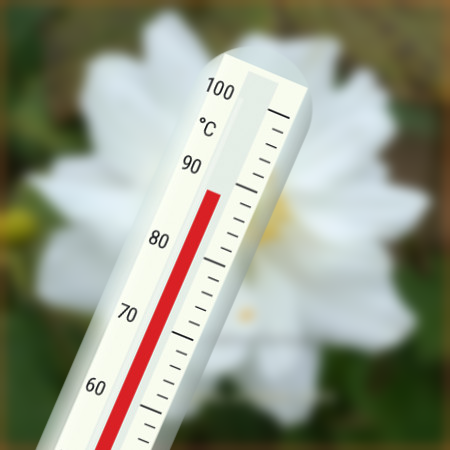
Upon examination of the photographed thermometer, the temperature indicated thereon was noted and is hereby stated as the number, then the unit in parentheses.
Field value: 88 (°C)
